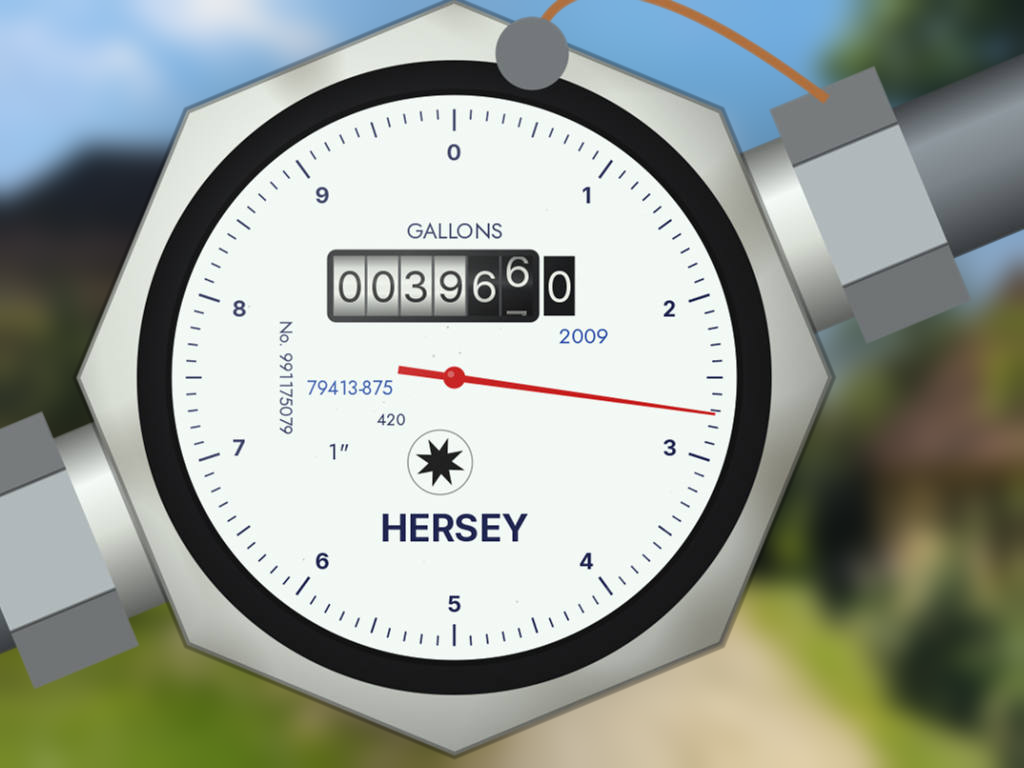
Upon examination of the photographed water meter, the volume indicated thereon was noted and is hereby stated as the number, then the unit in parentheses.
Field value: 39662.7 (gal)
